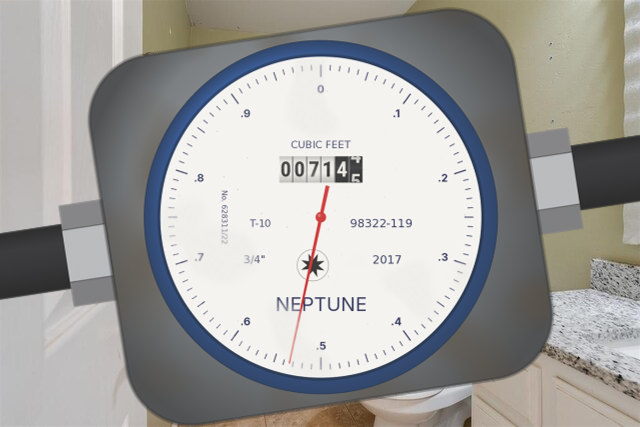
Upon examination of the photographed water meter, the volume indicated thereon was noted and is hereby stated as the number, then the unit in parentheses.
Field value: 7144.53 (ft³)
